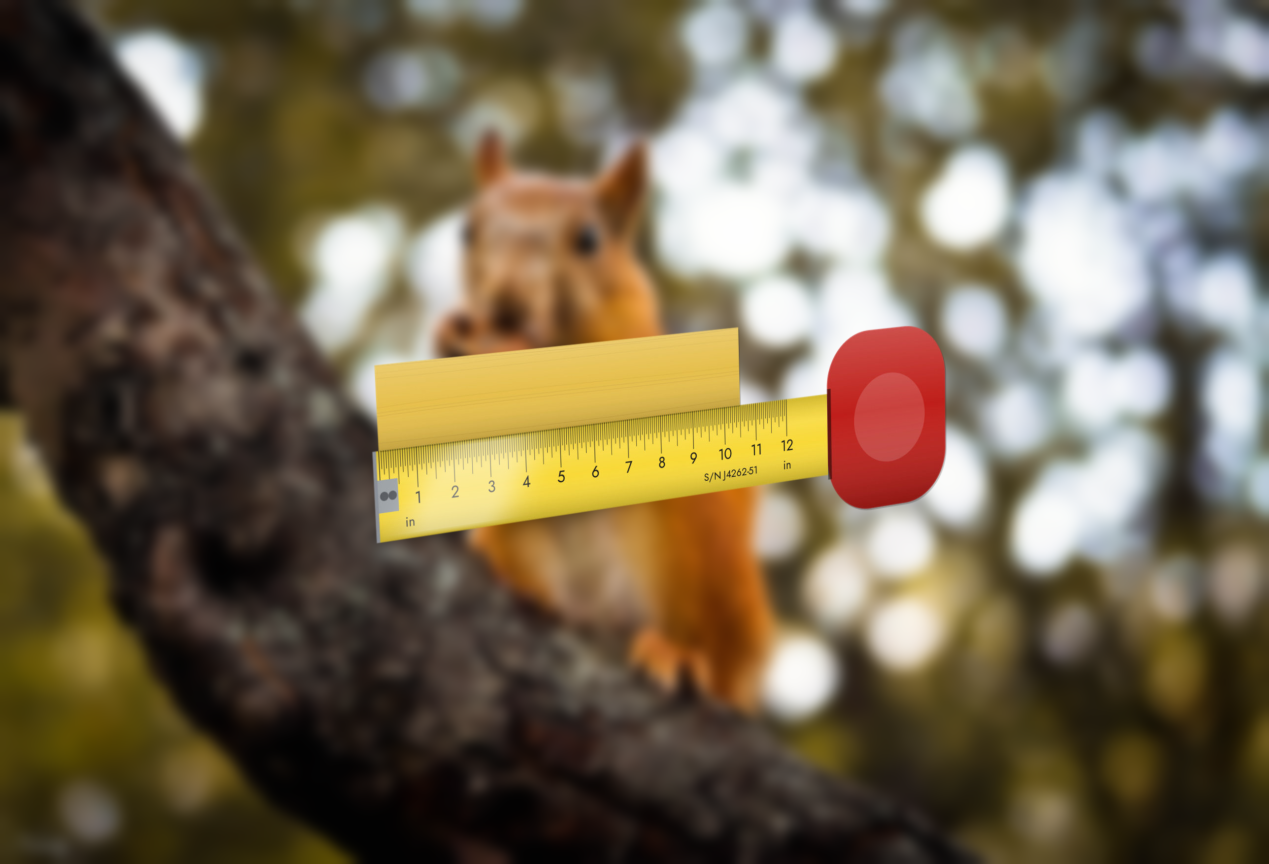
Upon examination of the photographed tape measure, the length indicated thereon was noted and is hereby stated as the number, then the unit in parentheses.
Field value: 10.5 (in)
